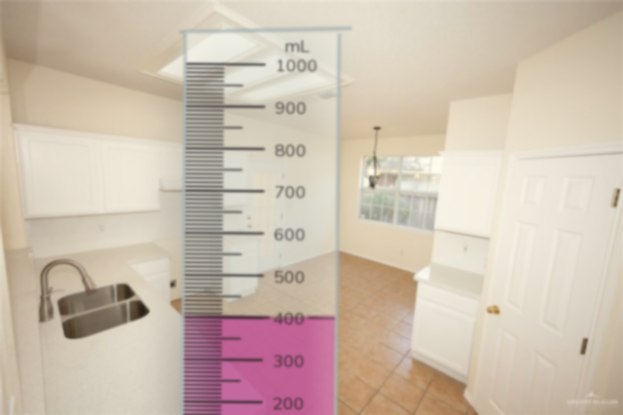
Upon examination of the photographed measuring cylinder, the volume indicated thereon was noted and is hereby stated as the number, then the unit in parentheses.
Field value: 400 (mL)
